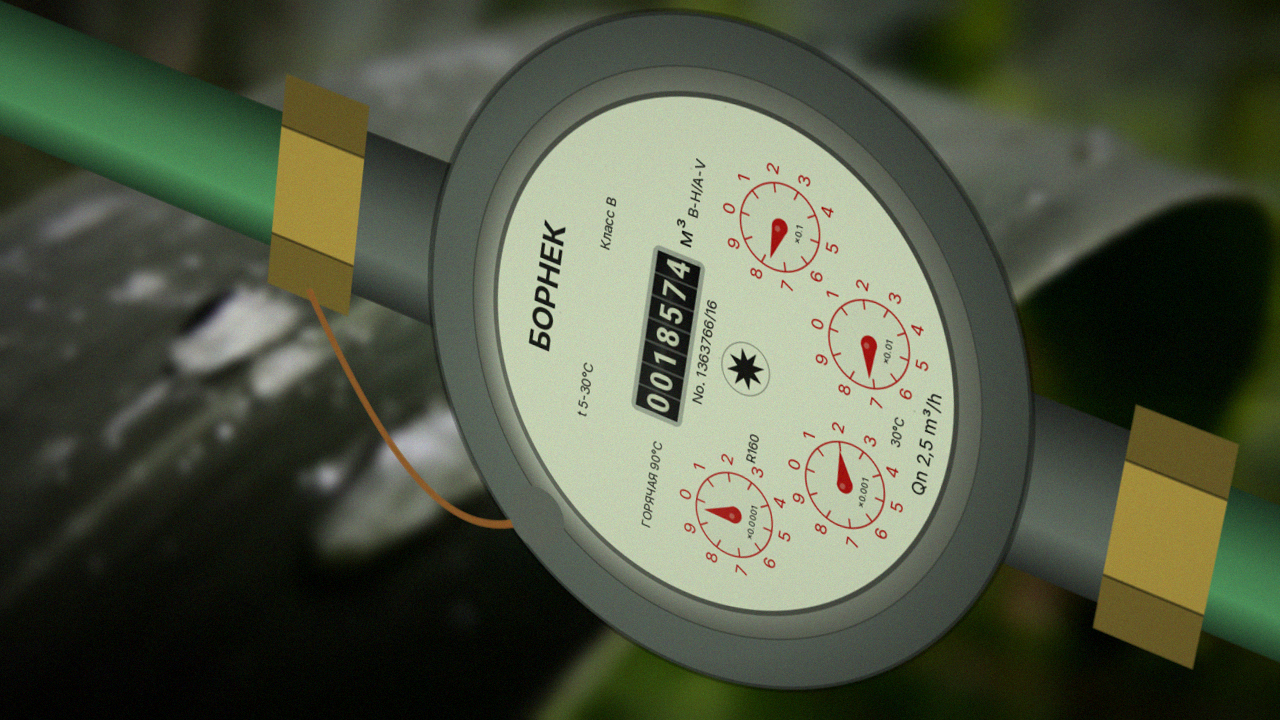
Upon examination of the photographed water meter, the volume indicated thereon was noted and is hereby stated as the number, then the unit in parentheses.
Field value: 18574.7719 (m³)
